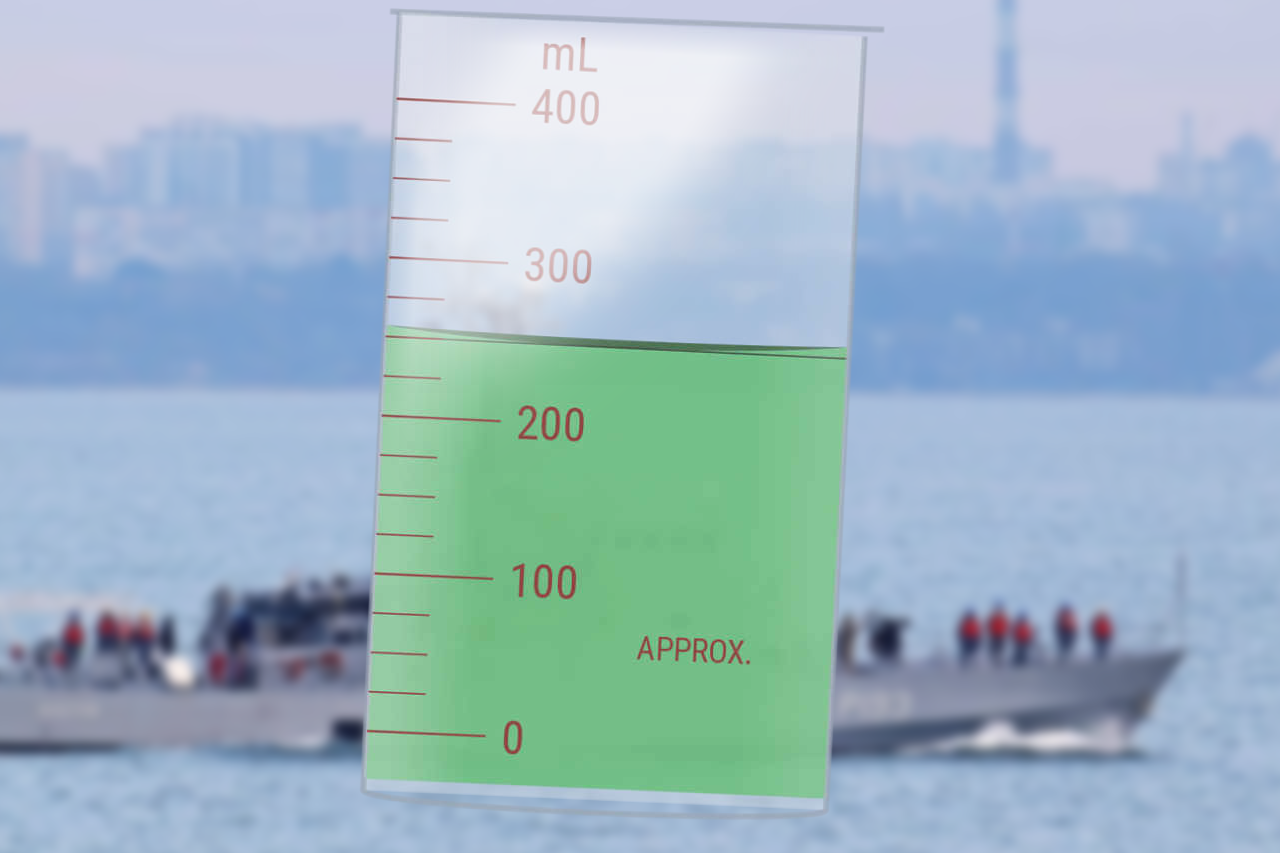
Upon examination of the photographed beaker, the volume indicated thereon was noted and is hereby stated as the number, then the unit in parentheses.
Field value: 250 (mL)
